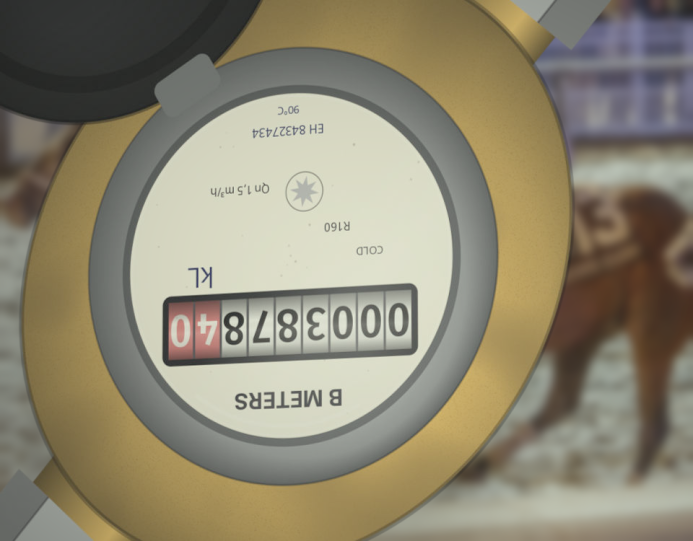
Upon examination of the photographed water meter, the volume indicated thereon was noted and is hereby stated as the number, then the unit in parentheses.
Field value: 3878.40 (kL)
